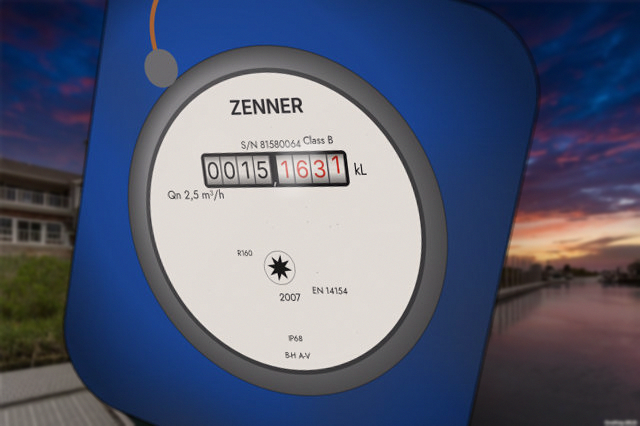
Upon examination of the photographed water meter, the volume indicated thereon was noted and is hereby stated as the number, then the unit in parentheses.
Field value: 15.1631 (kL)
